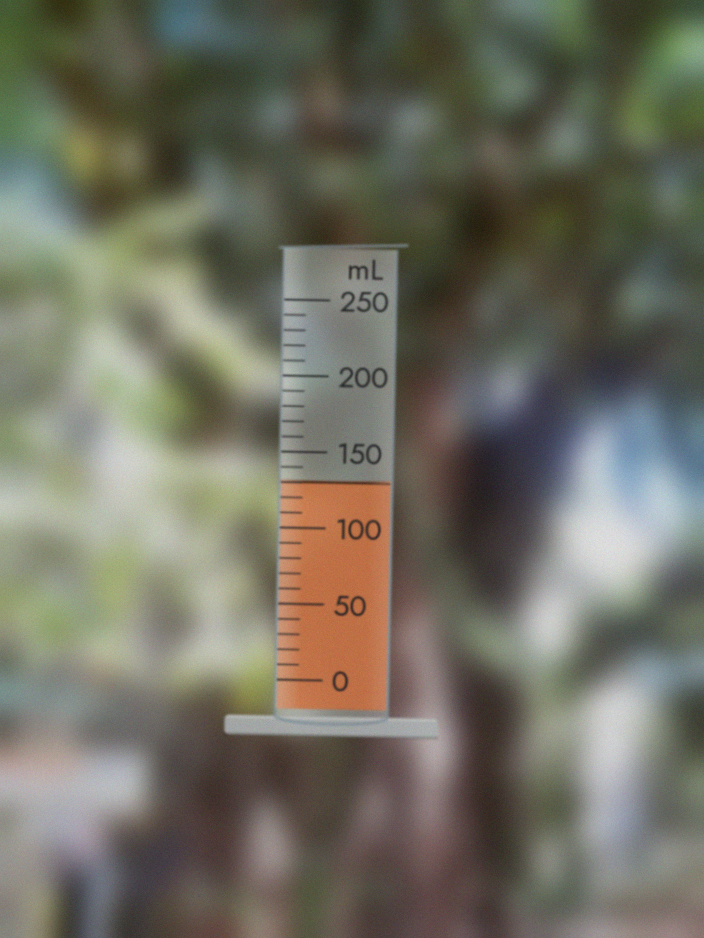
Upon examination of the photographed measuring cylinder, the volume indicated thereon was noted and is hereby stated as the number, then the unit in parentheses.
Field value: 130 (mL)
